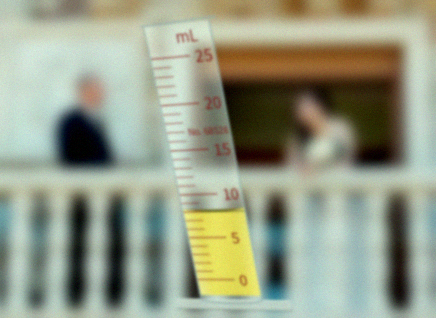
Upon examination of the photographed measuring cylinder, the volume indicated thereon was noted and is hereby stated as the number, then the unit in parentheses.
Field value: 8 (mL)
